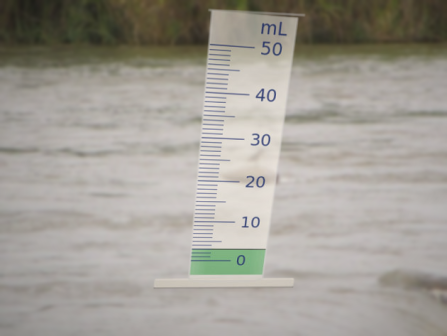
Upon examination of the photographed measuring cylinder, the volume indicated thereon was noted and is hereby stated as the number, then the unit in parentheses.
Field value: 3 (mL)
